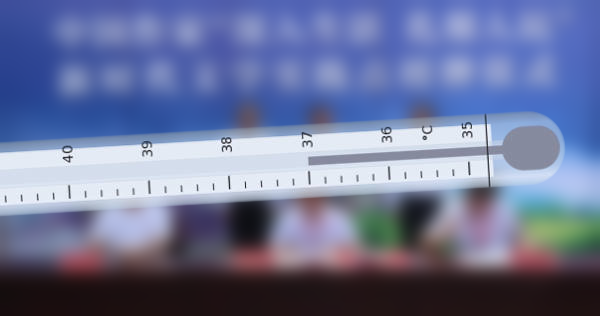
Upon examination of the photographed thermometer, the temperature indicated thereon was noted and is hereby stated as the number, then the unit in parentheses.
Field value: 37 (°C)
